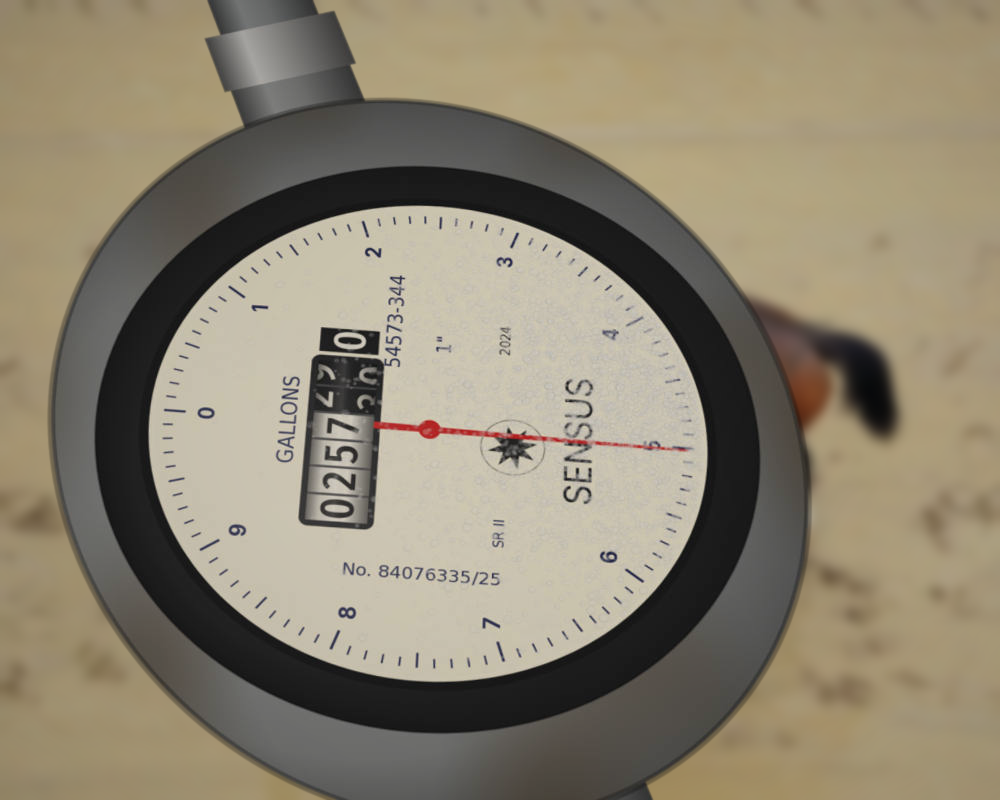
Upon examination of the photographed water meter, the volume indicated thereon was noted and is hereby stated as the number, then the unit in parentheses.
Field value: 257295.0 (gal)
